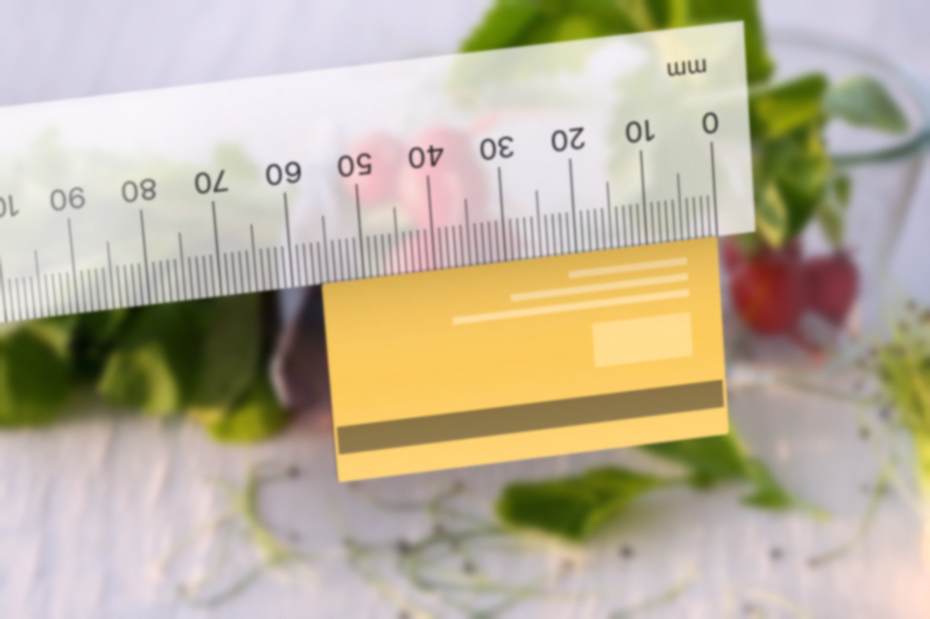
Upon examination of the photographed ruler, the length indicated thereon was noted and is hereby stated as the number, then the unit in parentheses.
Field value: 56 (mm)
